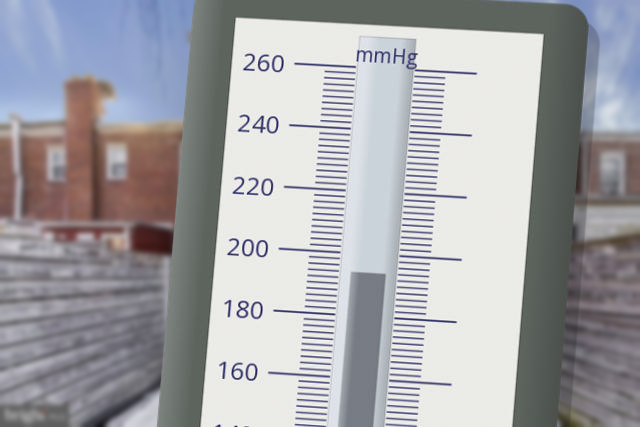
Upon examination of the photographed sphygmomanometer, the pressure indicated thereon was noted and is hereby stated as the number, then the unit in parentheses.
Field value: 194 (mmHg)
